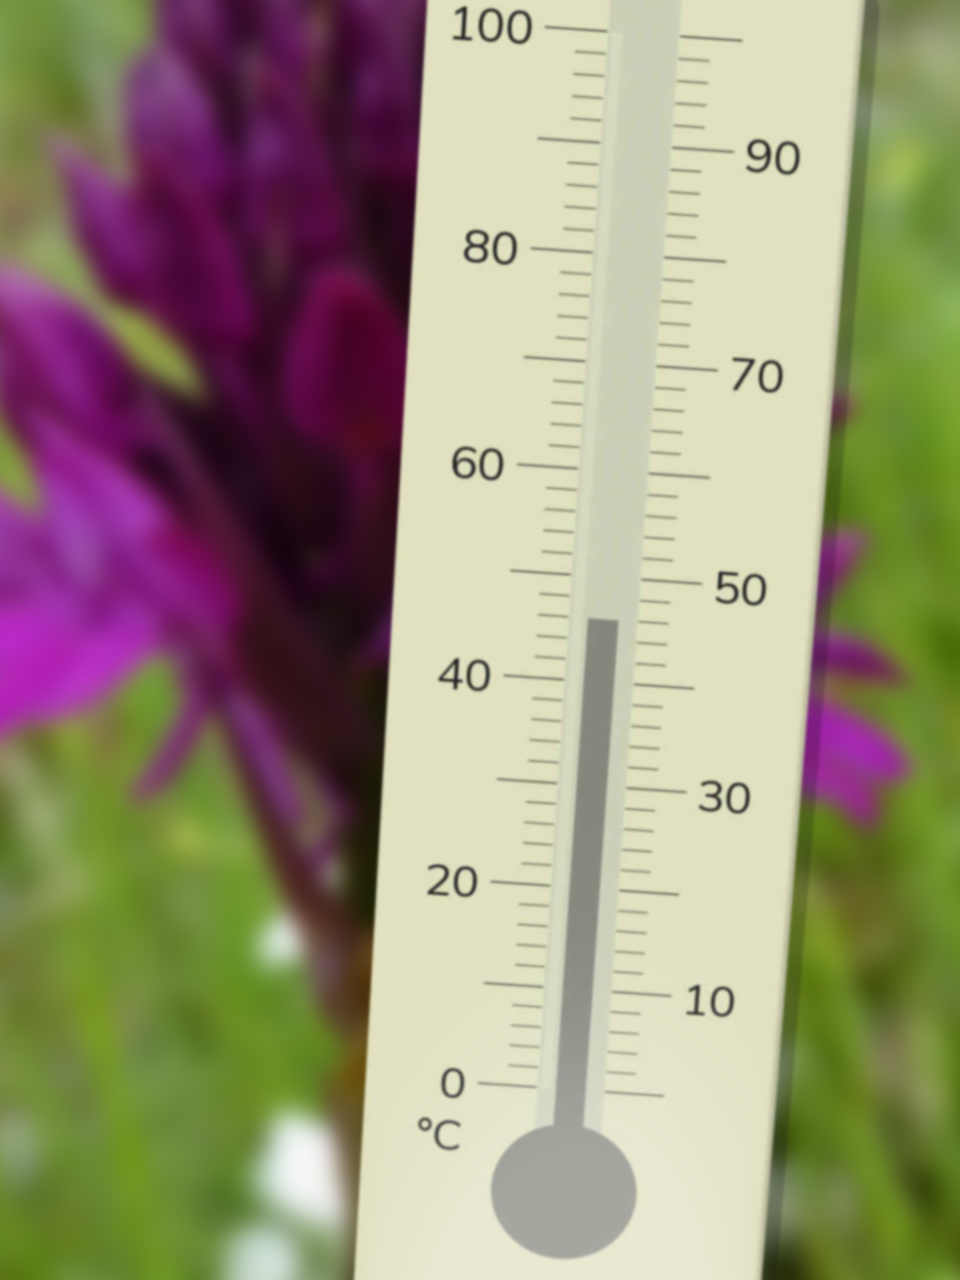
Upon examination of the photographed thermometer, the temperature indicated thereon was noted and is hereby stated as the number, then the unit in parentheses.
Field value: 46 (°C)
